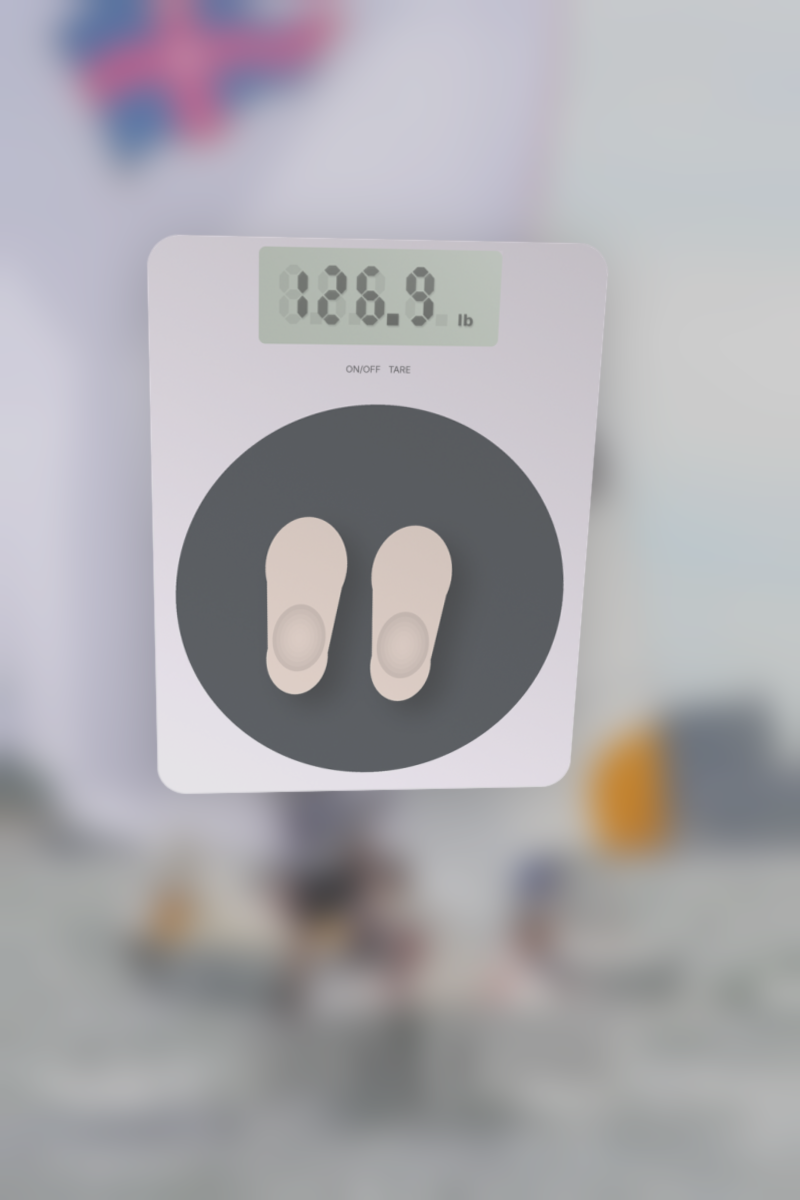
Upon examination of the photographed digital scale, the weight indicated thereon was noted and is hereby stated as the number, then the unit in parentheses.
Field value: 126.9 (lb)
